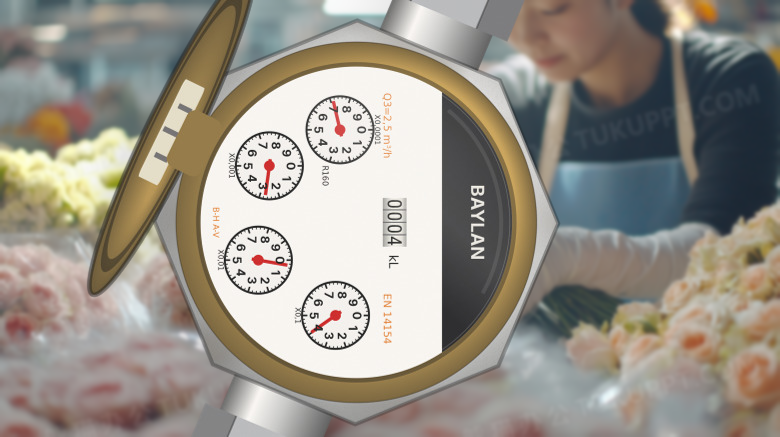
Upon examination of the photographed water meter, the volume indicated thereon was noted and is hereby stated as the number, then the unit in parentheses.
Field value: 4.4027 (kL)
